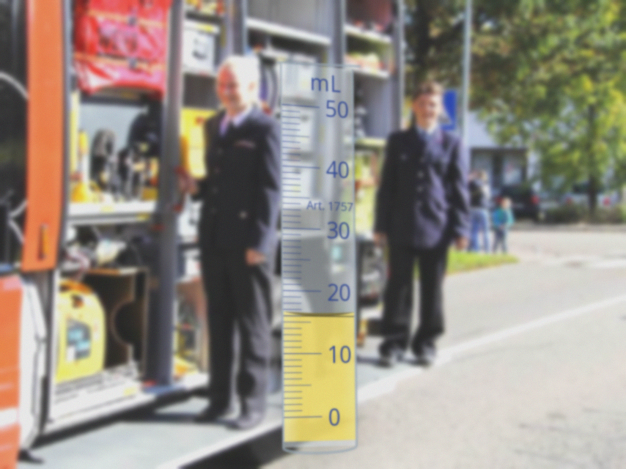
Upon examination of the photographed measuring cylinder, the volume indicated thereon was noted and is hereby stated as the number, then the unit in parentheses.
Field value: 16 (mL)
